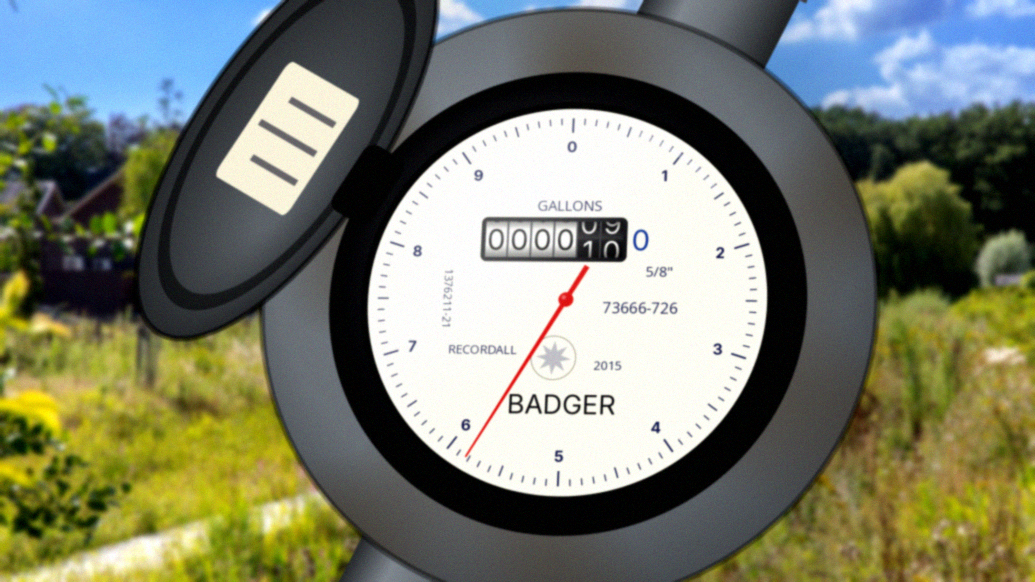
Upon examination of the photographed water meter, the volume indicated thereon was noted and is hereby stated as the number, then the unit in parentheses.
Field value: 95.8 (gal)
